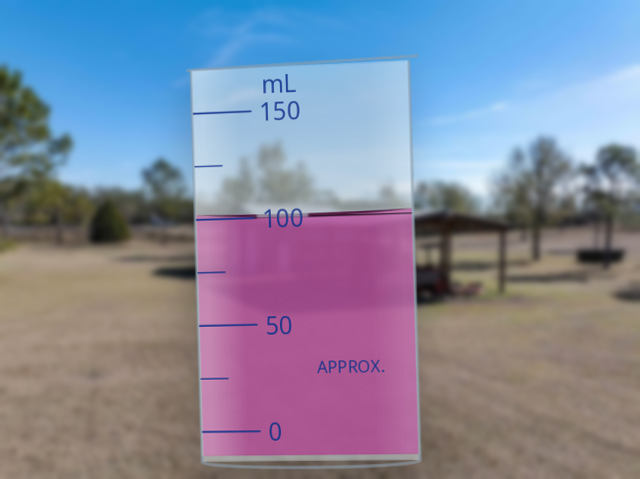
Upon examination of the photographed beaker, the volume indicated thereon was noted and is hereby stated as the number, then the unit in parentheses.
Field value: 100 (mL)
